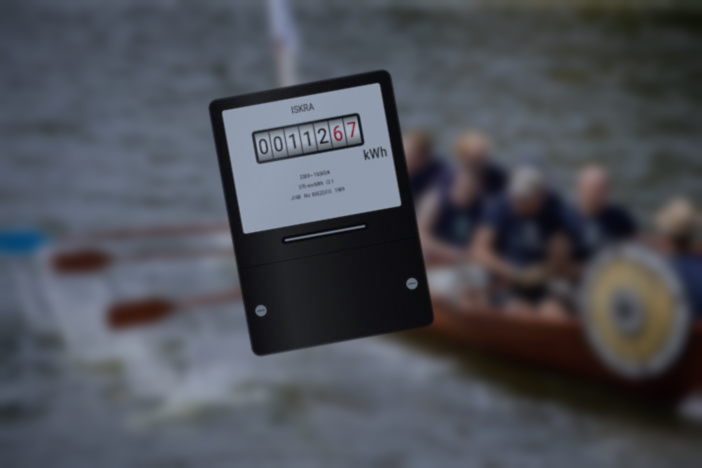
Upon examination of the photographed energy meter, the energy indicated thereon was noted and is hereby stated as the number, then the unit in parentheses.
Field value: 112.67 (kWh)
